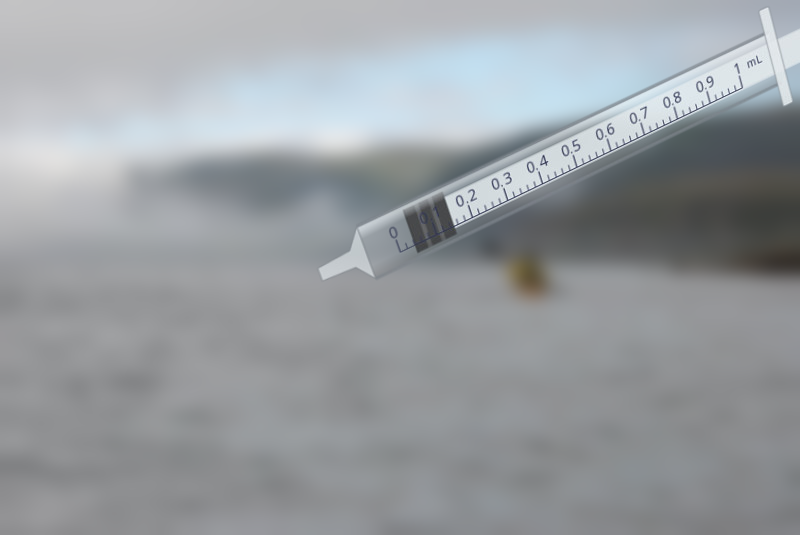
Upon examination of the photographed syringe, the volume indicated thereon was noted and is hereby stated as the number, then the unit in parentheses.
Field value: 0.04 (mL)
